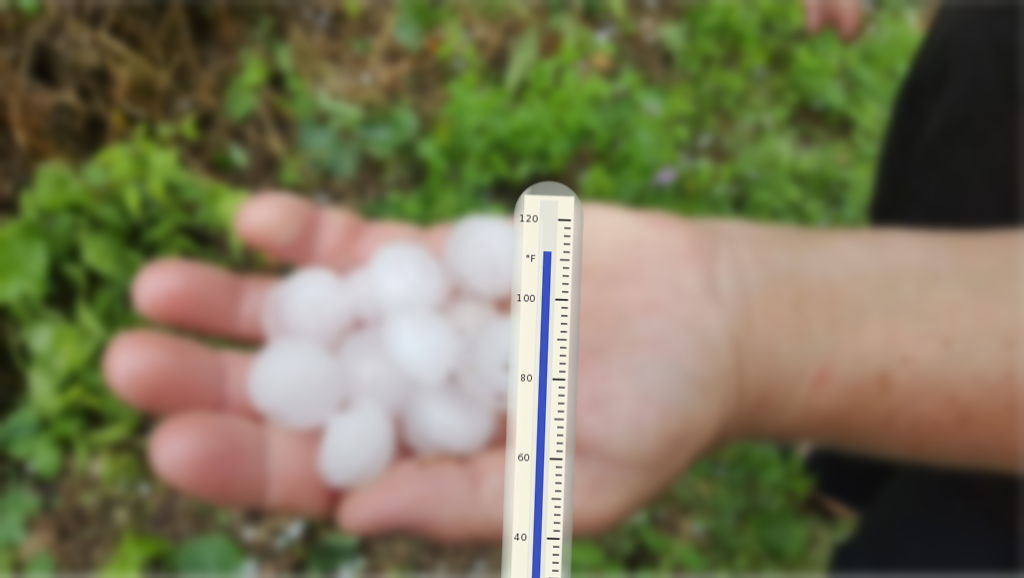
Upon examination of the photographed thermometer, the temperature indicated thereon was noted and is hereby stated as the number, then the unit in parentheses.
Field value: 112 (°F)
